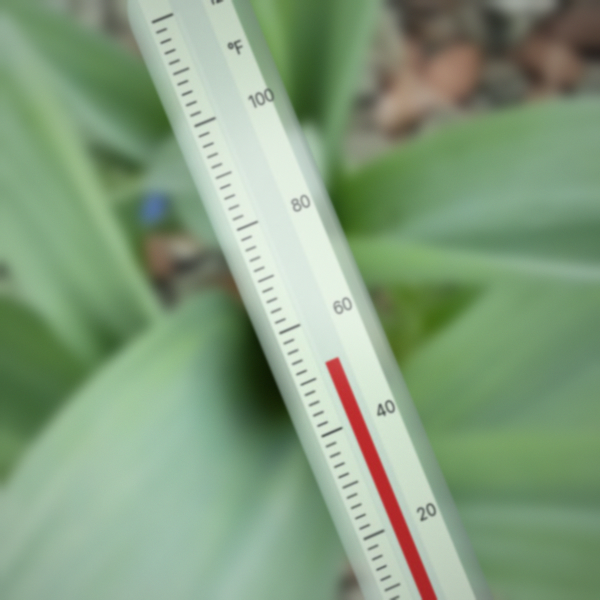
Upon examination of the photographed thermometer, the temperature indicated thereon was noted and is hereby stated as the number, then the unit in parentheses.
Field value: 52 (°F)
